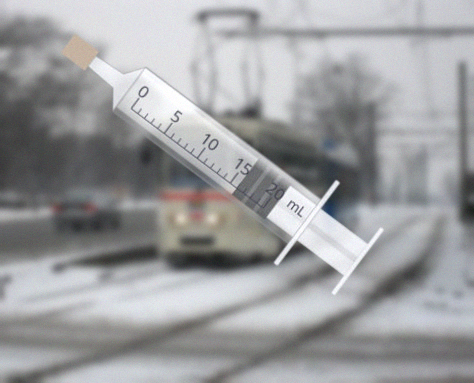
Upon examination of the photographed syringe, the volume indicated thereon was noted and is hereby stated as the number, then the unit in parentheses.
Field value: 16 (mL)
